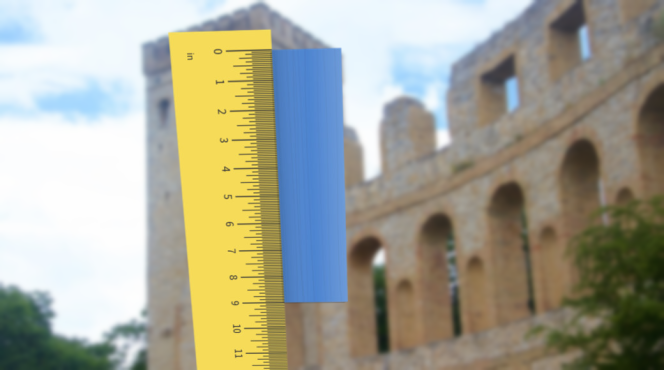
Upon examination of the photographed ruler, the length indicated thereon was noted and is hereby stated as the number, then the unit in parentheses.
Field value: 9 (in)
